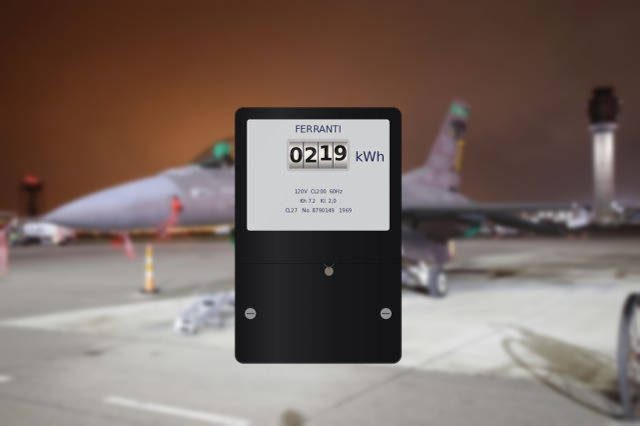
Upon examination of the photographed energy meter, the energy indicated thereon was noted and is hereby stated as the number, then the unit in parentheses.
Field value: 219 (kWh)
